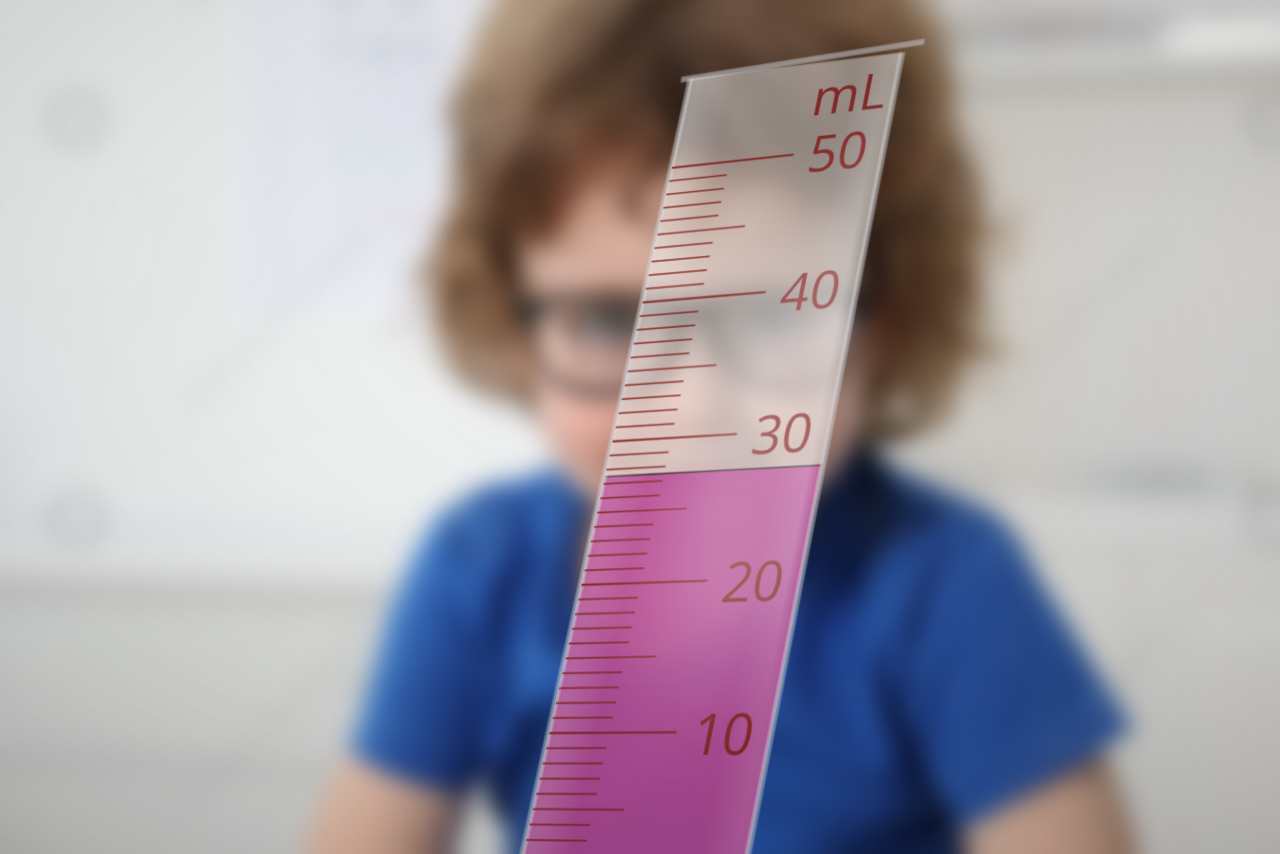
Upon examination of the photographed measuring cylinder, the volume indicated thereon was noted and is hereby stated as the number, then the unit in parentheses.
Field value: 27.5 (mL)
